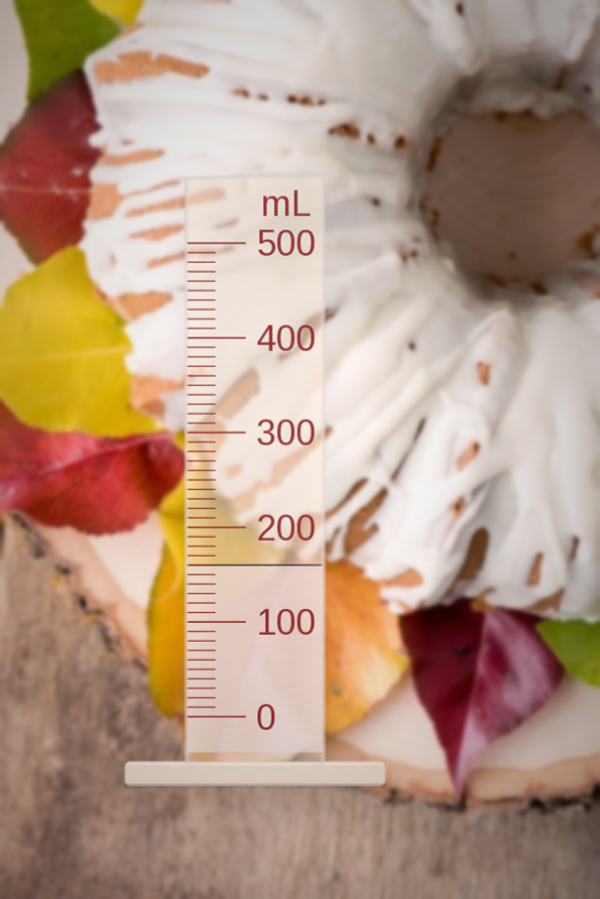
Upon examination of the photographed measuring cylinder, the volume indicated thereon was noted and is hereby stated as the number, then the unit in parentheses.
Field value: 160 (mL)
